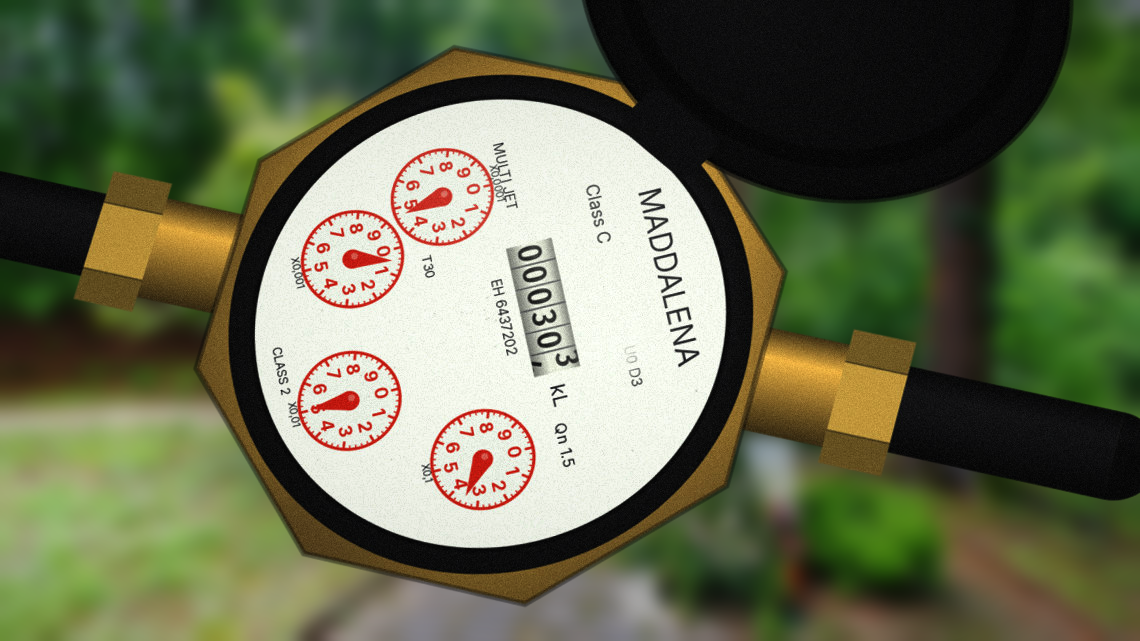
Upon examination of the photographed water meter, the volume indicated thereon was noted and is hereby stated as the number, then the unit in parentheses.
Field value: 303.3504 (kL)
